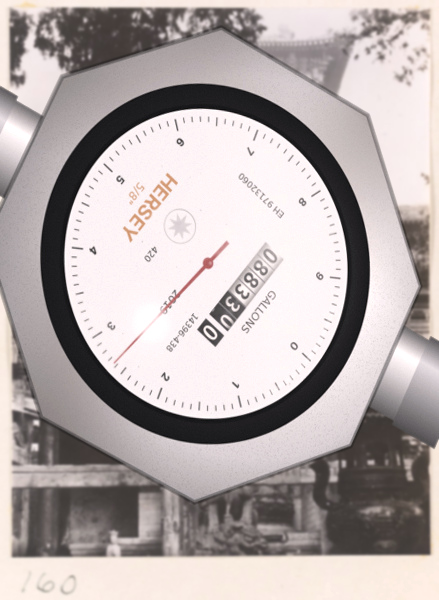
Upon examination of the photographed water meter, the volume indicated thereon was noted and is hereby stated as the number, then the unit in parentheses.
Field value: 883302.6 (gal)
